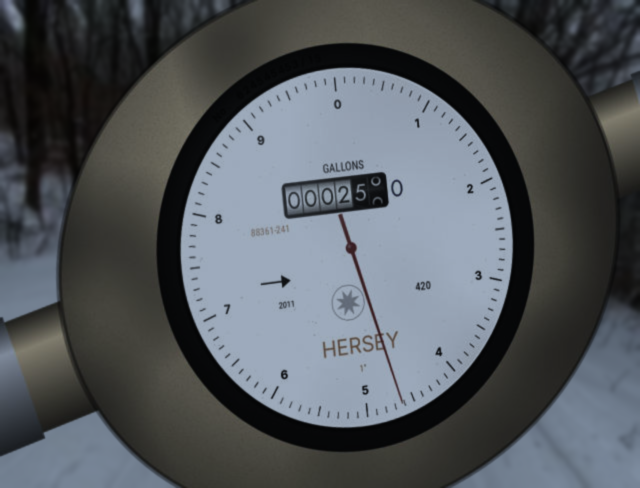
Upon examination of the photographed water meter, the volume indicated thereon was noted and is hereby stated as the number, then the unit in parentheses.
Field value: 2584.6 (gal)
